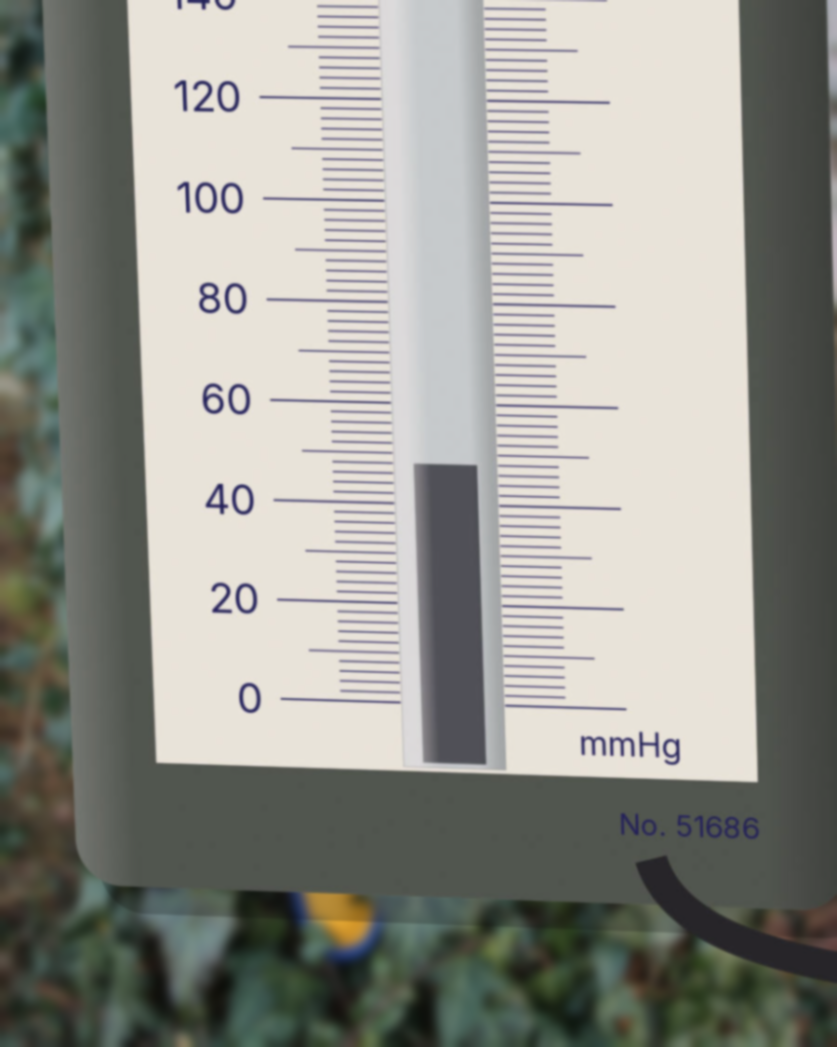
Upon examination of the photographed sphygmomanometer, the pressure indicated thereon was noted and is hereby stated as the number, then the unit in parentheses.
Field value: 48 (mmHg)
